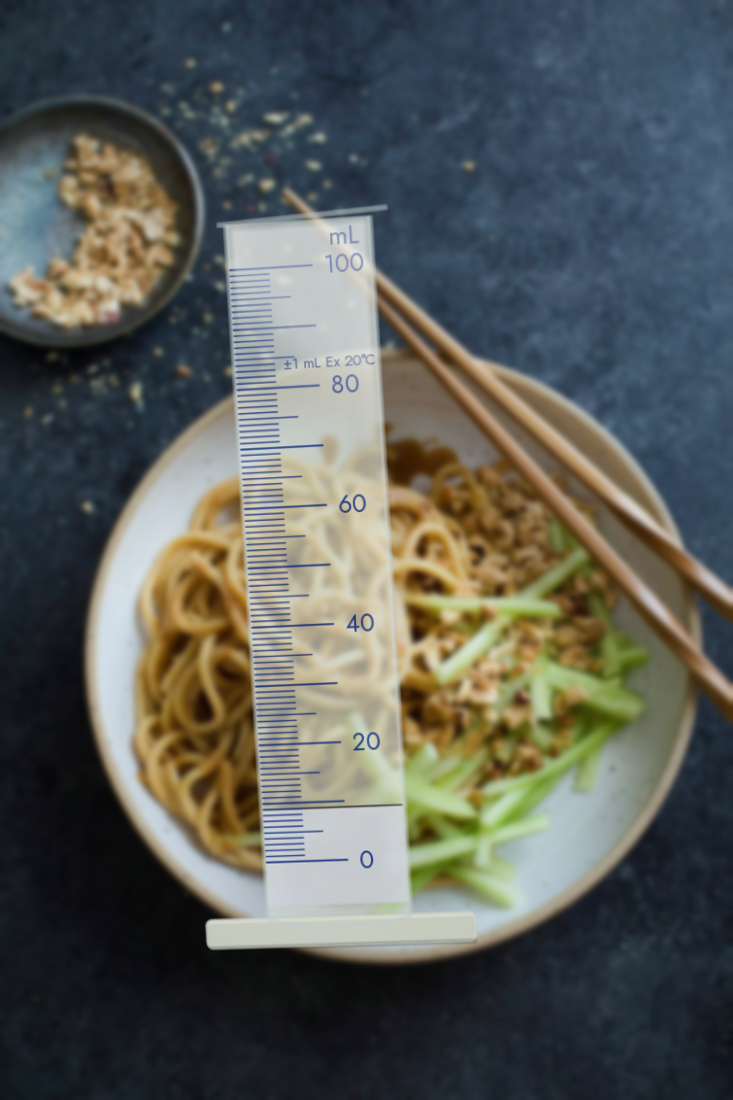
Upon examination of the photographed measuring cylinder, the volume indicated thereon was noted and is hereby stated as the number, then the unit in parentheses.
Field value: 9 (mL)
